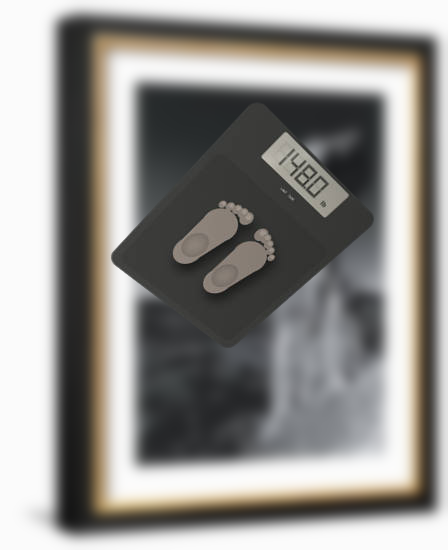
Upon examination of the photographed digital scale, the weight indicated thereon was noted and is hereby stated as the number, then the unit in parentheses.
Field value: 148.0 (lb)
